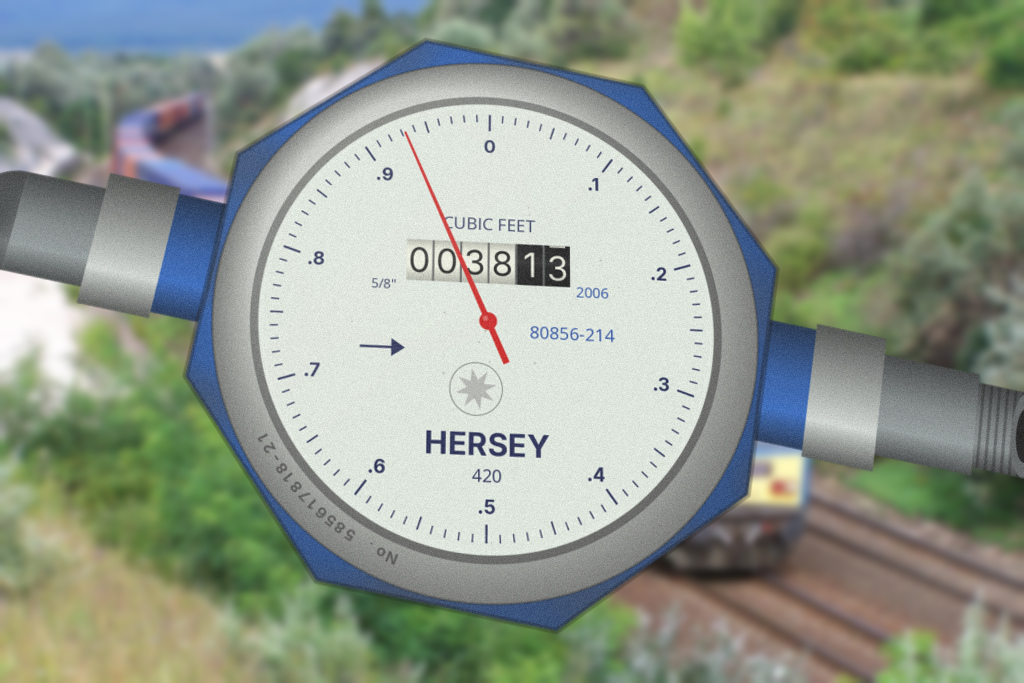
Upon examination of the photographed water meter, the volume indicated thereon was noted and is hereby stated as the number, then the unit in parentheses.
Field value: 3812.93 (ft³)
